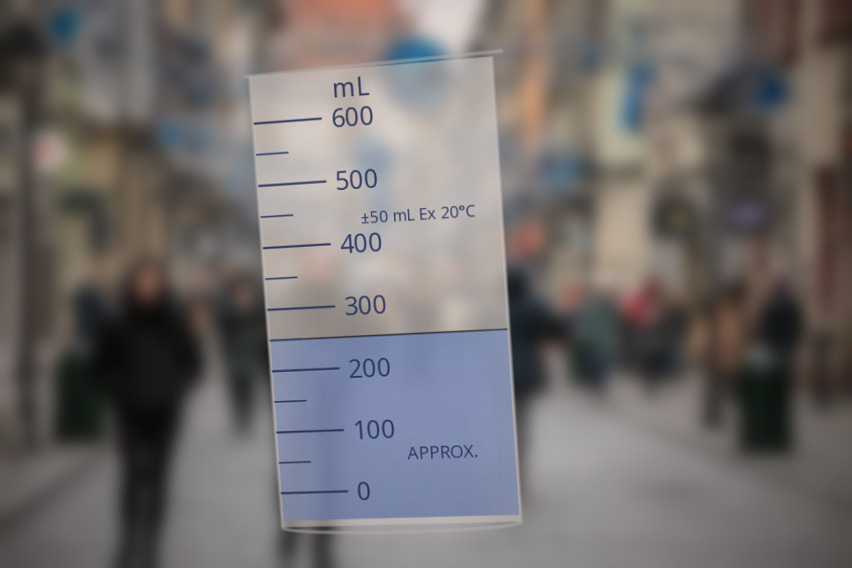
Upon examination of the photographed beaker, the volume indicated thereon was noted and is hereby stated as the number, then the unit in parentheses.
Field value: 250 (mL)
